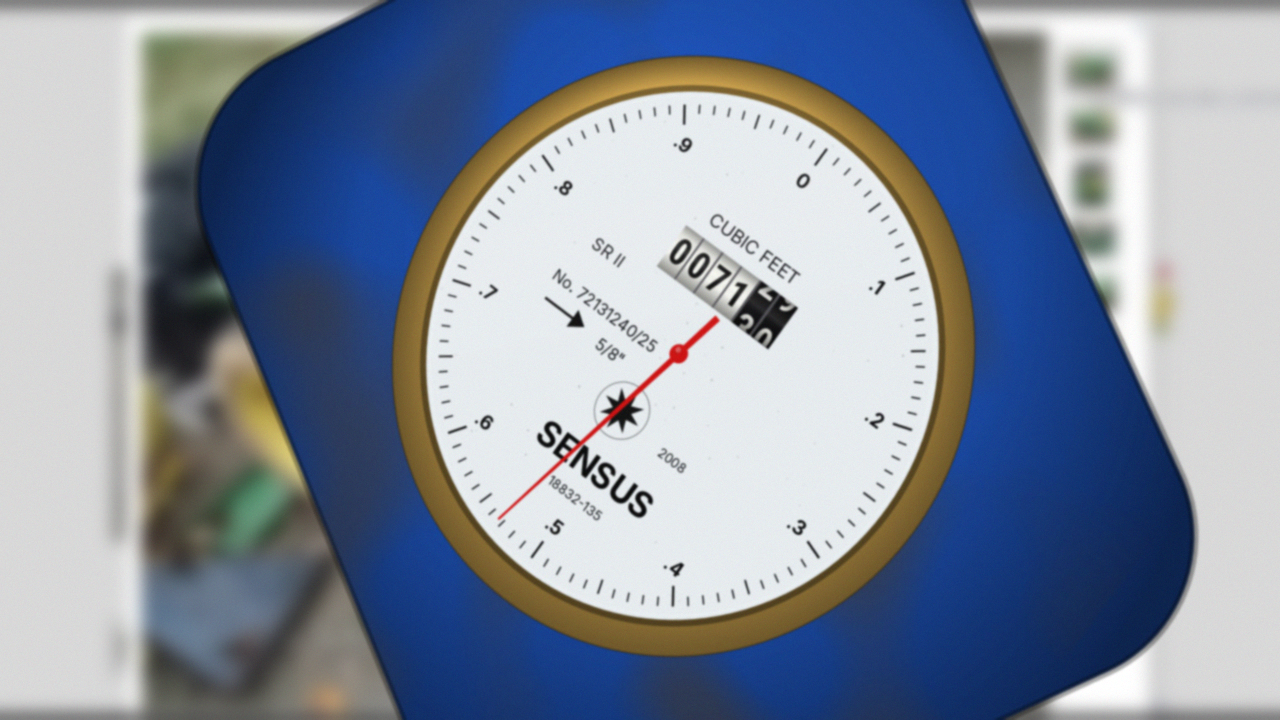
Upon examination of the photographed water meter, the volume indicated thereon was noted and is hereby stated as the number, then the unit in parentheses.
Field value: 7129.53 (ft³)
